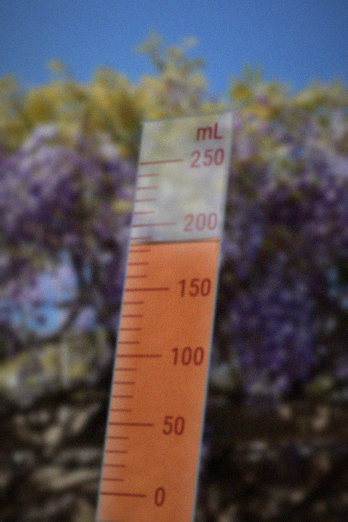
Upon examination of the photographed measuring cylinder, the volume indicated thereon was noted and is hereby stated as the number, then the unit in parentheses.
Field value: 185 (mL)
